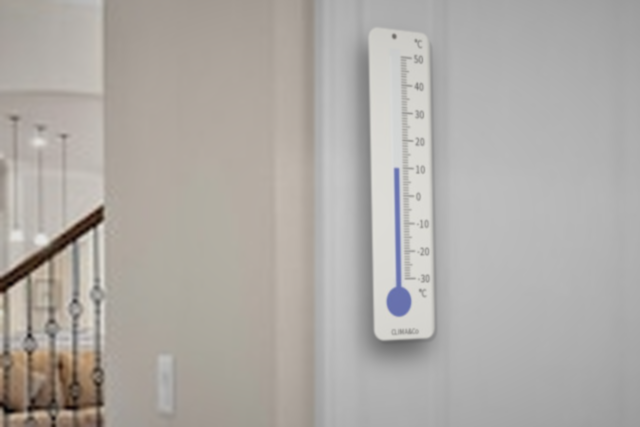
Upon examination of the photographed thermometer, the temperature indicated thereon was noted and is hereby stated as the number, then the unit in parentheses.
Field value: 10 (°C)
